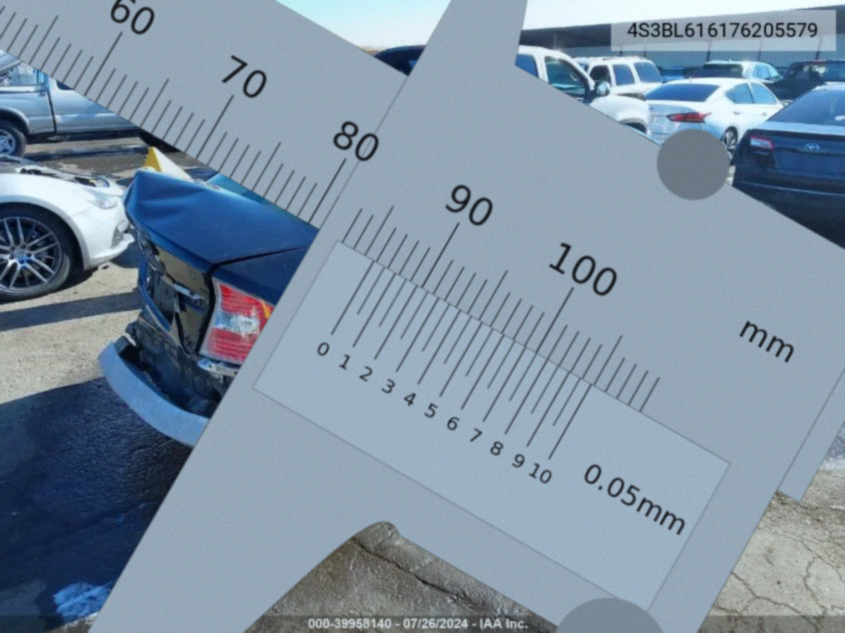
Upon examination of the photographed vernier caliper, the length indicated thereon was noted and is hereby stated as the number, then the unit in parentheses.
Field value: 85.8 (mm)
